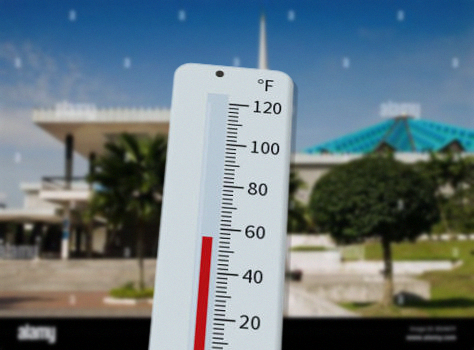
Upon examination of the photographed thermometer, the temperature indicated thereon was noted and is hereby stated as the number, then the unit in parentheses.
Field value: 56 (°F)
